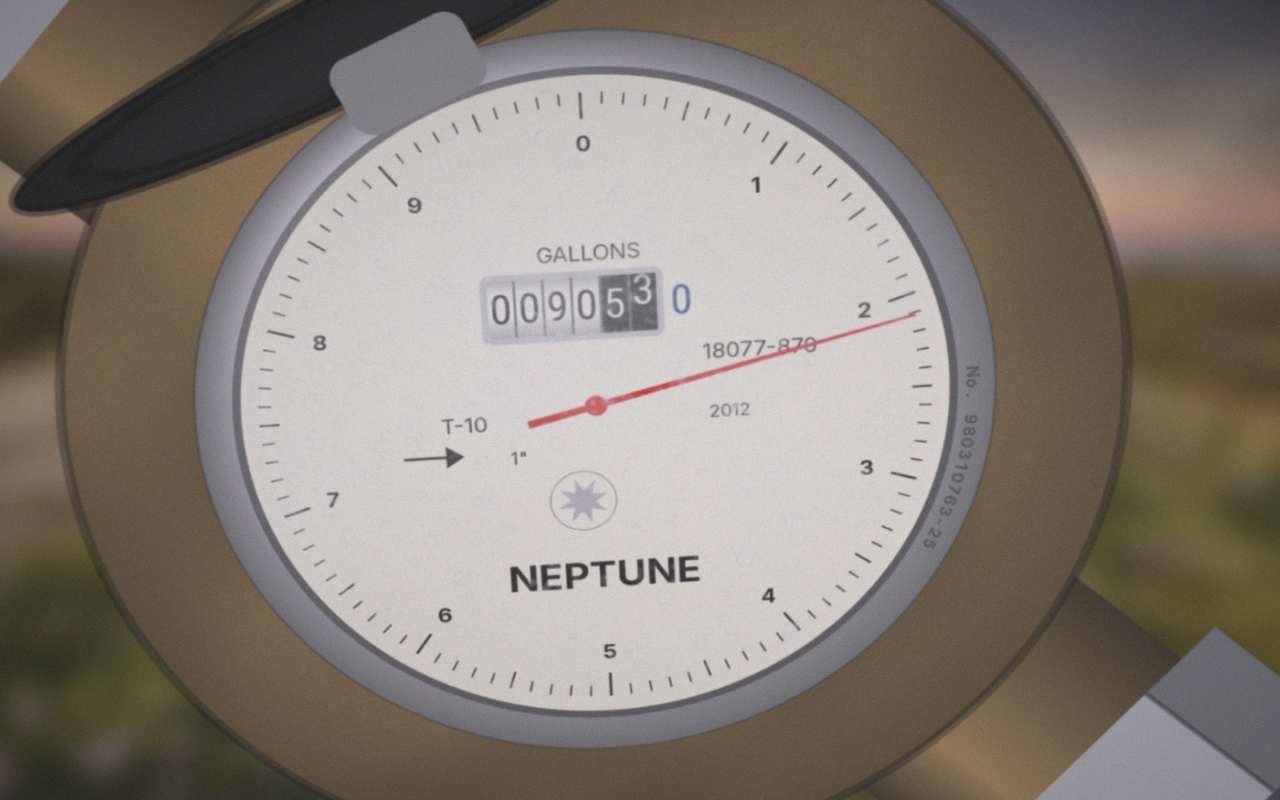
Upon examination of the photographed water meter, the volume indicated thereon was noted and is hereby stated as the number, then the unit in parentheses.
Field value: 90532.1 (gal)
